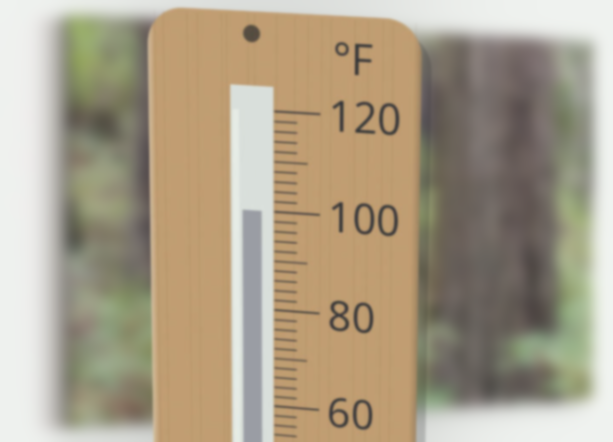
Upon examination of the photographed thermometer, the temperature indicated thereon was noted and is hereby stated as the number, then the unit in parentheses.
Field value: 100 (°F)
